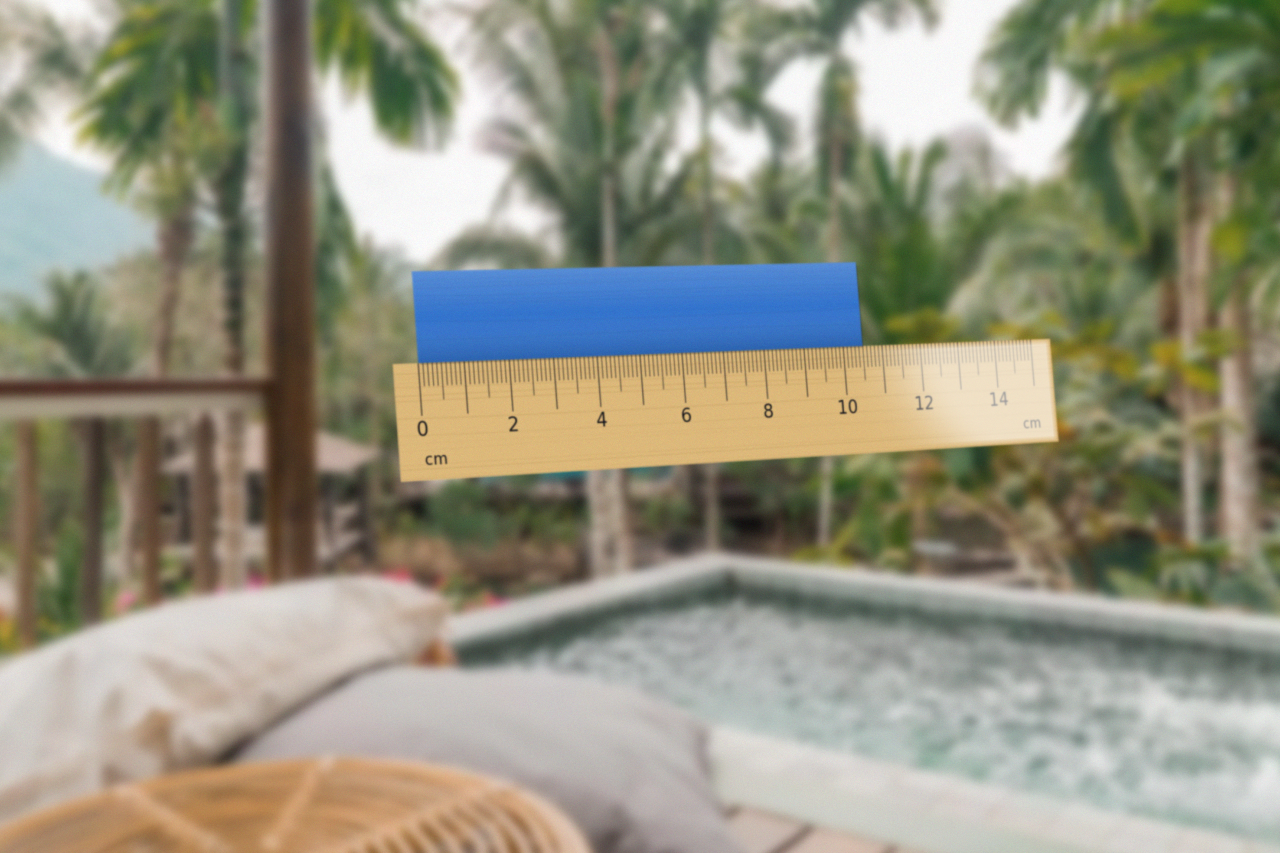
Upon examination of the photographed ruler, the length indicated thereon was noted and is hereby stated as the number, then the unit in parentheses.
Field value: 10.5 (cm)
